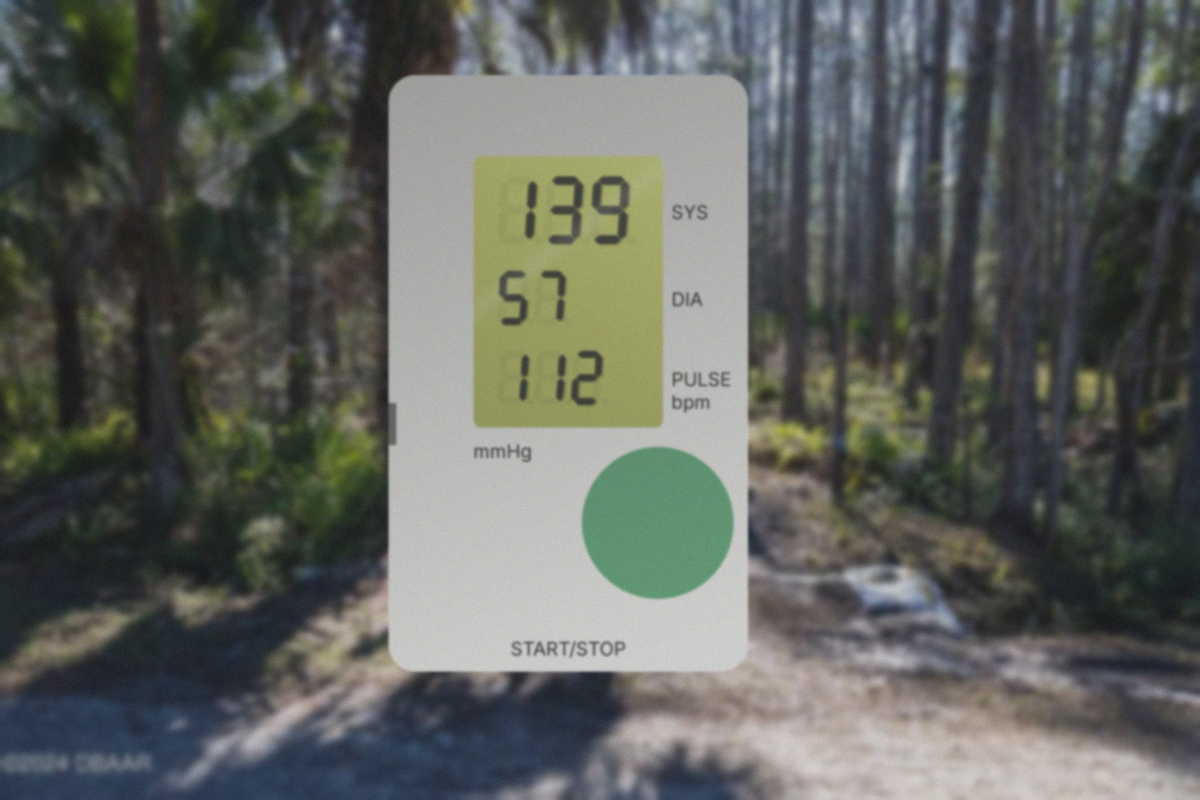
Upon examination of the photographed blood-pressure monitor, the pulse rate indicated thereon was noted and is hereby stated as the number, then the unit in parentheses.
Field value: 112 (bpm)
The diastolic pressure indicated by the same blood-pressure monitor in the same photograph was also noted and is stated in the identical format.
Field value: 57 (mmHg)
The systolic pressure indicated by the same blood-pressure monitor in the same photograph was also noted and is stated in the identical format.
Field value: 139 (mmHg)
